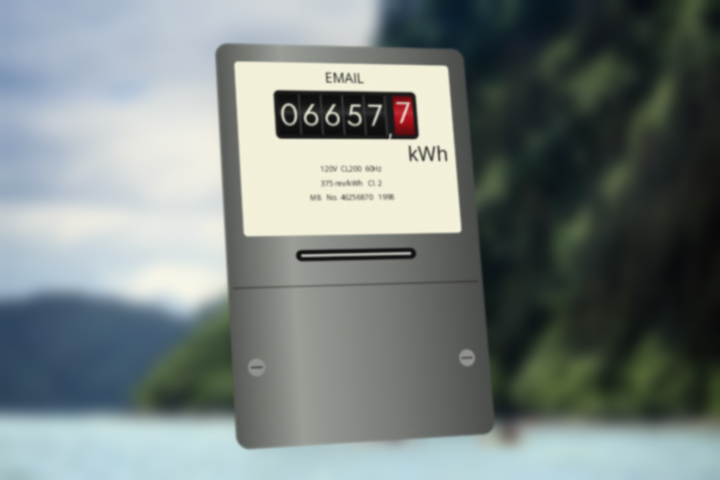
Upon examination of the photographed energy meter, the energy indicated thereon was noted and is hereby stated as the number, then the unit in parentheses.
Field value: 6657.7 (kWh)
